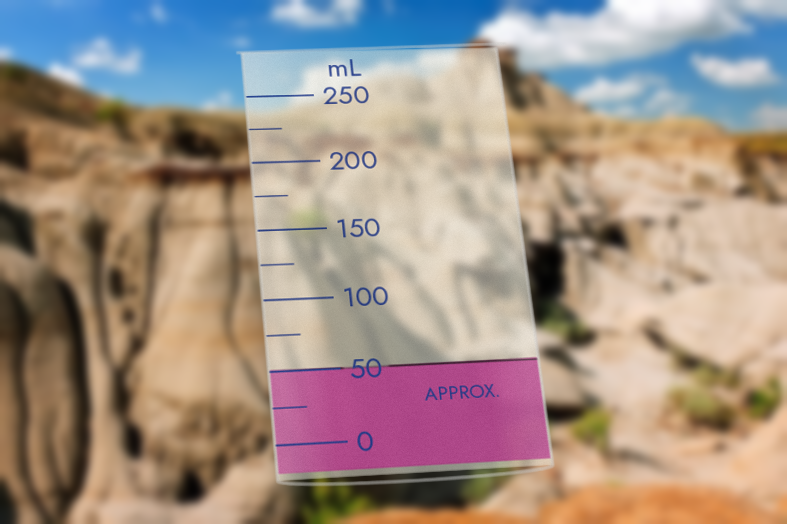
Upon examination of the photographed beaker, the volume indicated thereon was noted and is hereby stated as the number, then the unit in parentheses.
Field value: 50 (mL)
